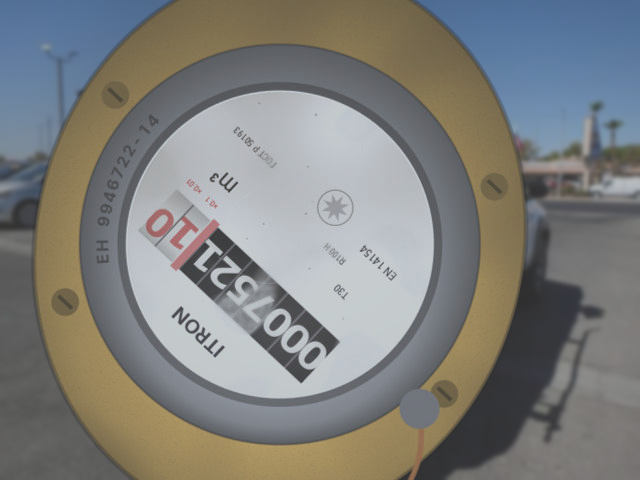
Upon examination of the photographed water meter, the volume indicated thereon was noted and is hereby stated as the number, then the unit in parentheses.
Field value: 7521.10 (m³)
